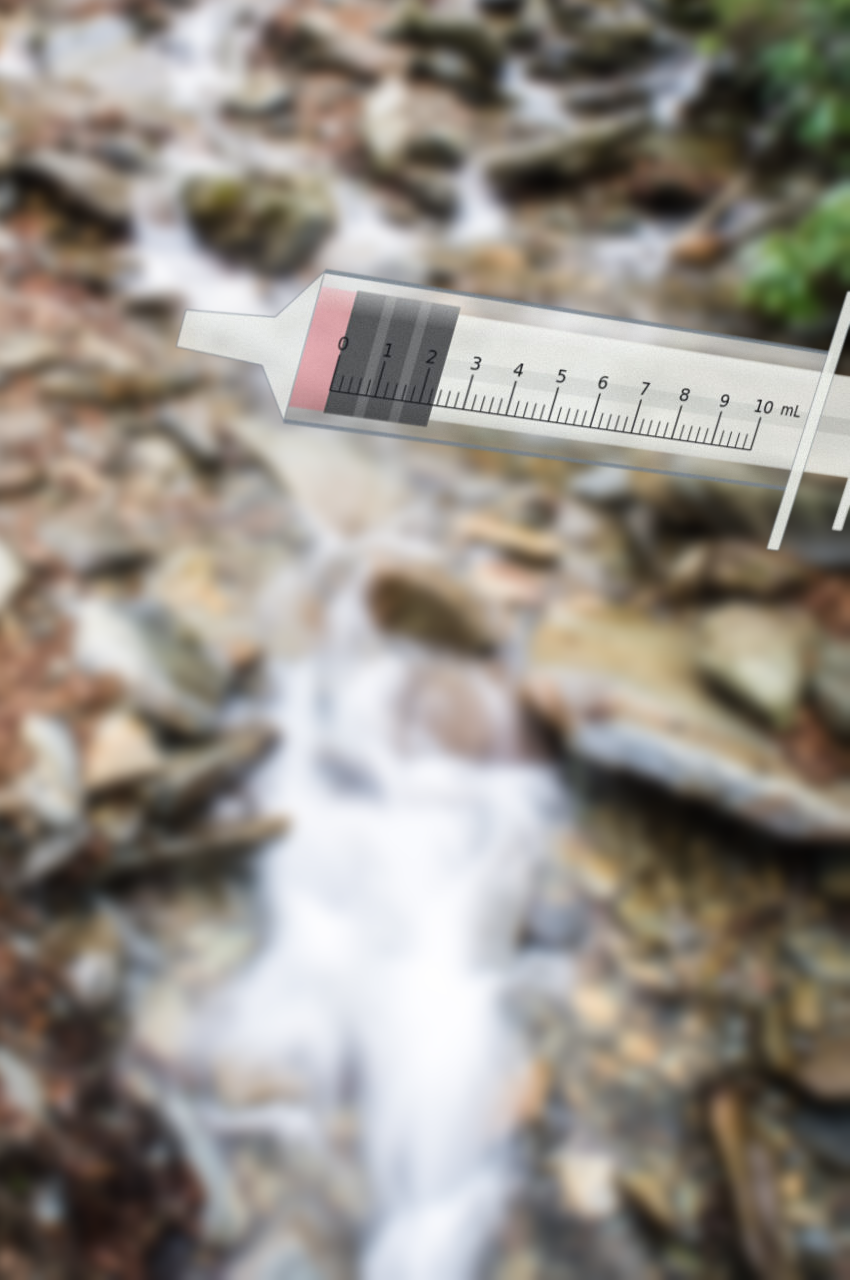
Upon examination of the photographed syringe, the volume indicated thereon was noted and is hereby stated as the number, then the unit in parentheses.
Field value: 0 (mL)
